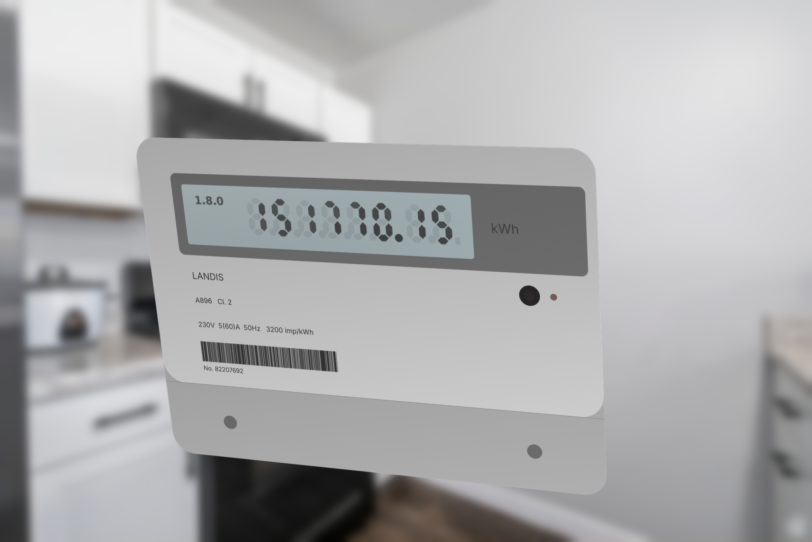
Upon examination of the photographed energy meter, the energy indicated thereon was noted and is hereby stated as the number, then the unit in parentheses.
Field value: 151770.15 (kWh)
